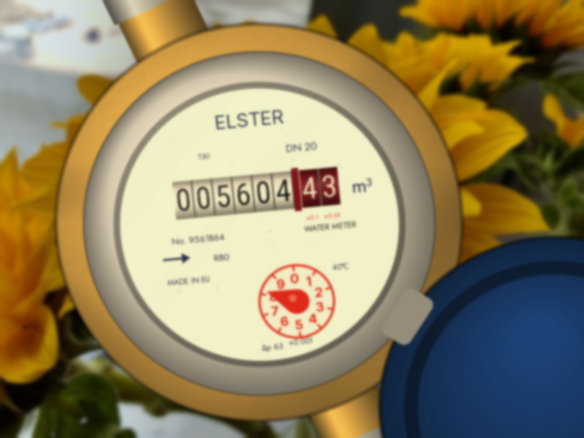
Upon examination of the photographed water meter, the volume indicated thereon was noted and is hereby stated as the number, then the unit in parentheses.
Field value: 5604.438 (m³)
